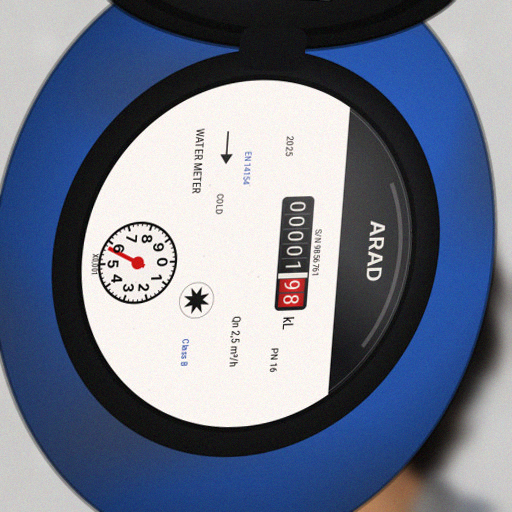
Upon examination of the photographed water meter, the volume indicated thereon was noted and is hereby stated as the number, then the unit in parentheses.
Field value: 1.985 (kL)
